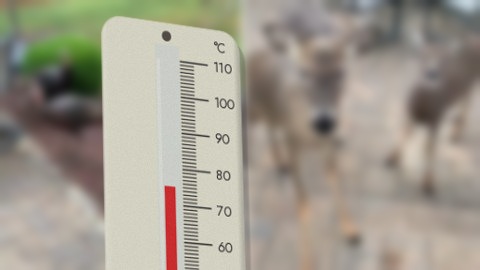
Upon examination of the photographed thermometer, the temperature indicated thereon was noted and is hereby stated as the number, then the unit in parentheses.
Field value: 75 (°C)
